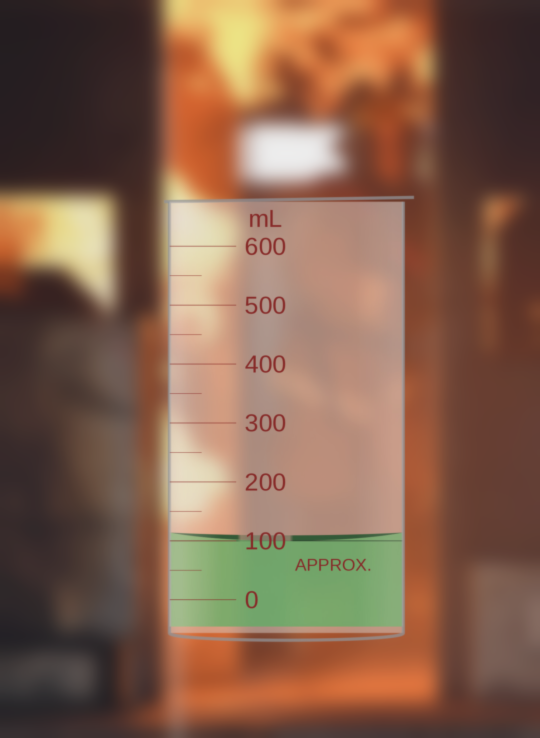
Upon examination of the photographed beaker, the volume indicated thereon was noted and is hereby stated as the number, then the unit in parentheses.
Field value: 100 (mL)
